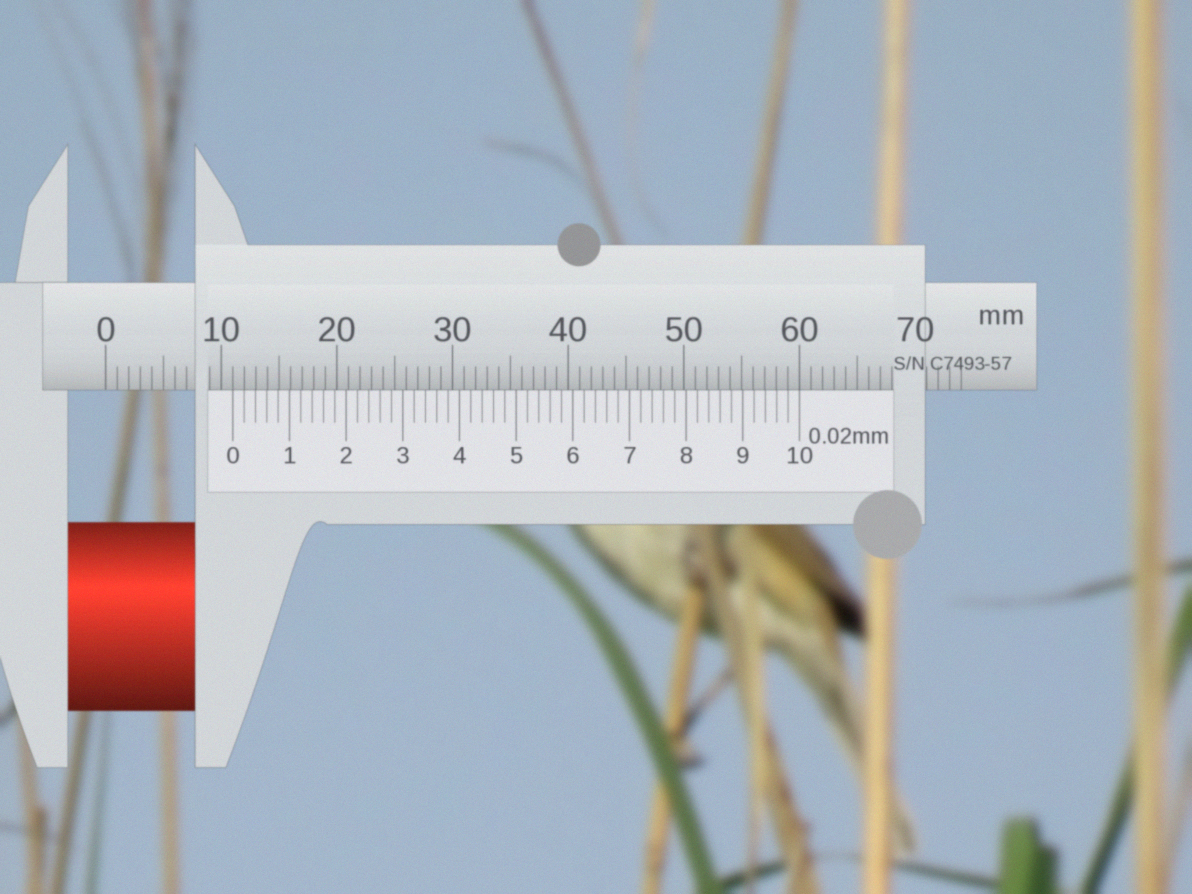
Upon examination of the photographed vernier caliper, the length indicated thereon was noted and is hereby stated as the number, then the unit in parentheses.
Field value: 11.0 (mm)
